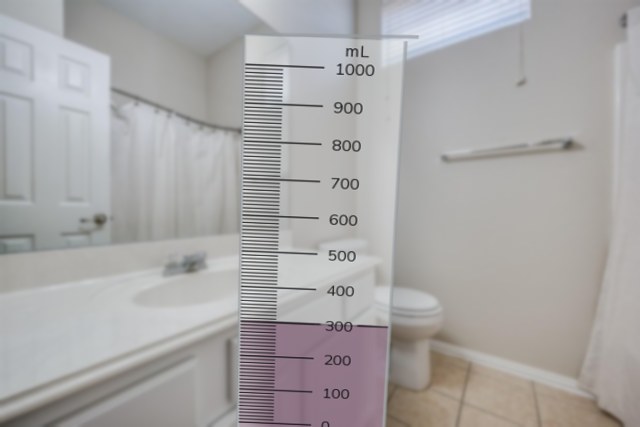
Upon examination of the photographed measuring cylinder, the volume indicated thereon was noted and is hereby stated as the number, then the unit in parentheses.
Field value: 300 (mL)
